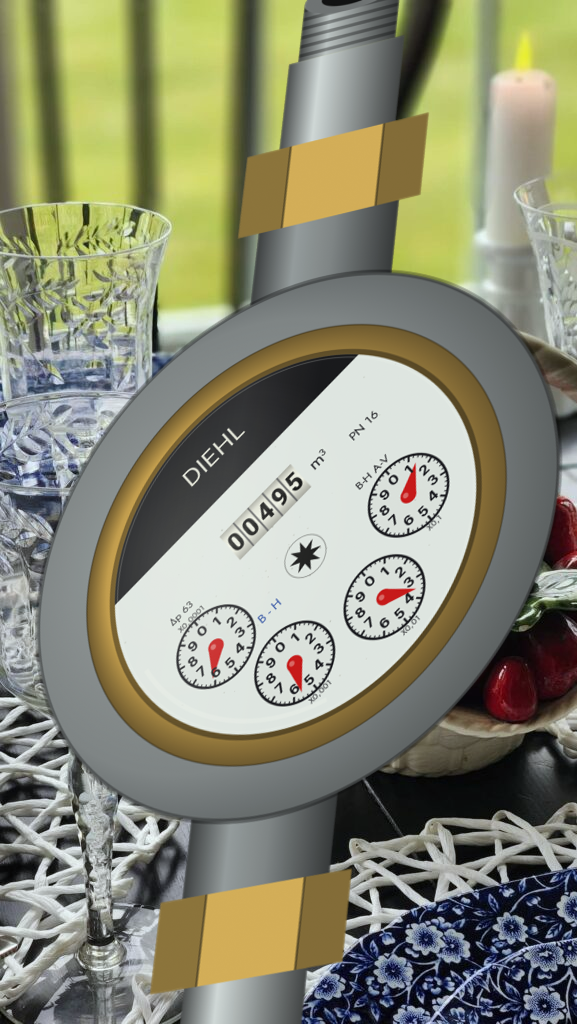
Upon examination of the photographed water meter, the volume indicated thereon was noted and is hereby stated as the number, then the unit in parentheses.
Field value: 495.1356 (m³)
